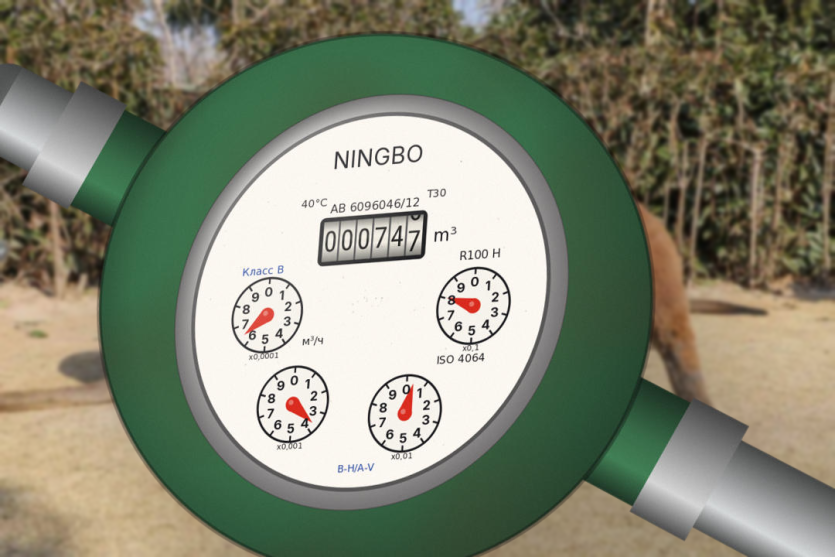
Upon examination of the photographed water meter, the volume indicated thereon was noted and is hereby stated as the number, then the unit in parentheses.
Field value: 746.8036 (m³)
